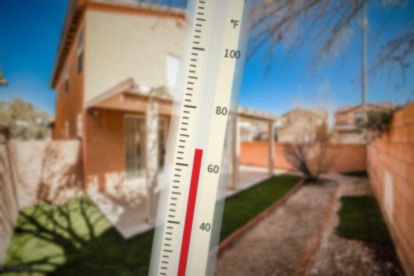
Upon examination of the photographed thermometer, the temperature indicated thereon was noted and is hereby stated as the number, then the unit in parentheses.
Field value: 66 (°F)
